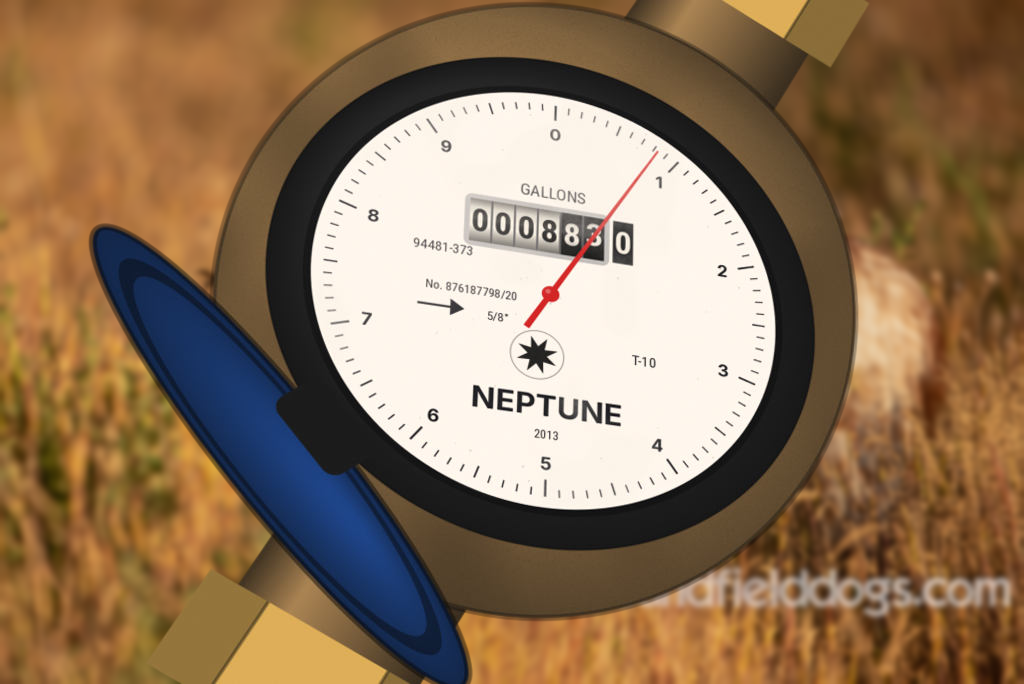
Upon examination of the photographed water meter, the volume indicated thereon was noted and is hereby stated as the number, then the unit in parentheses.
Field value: 8830.8 (gal)
